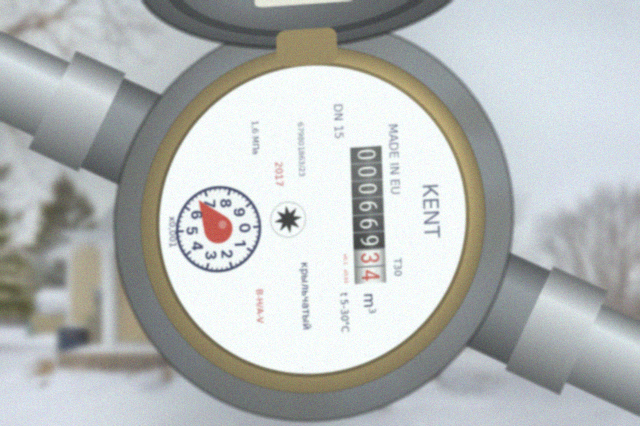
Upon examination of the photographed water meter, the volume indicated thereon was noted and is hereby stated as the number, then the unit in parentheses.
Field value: 669.346 (m³)
